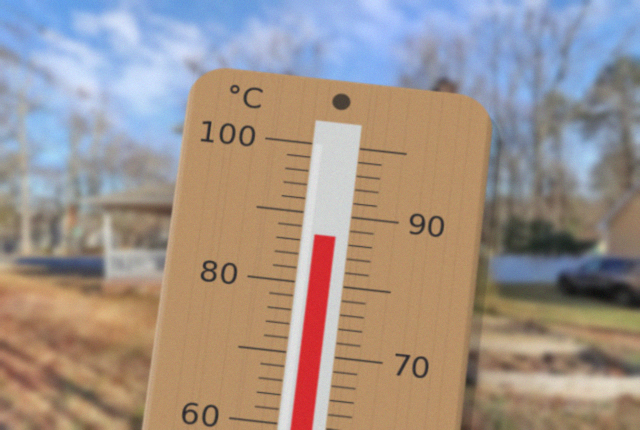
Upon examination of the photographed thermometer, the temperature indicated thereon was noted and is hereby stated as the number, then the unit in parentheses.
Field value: 87 (°C)
